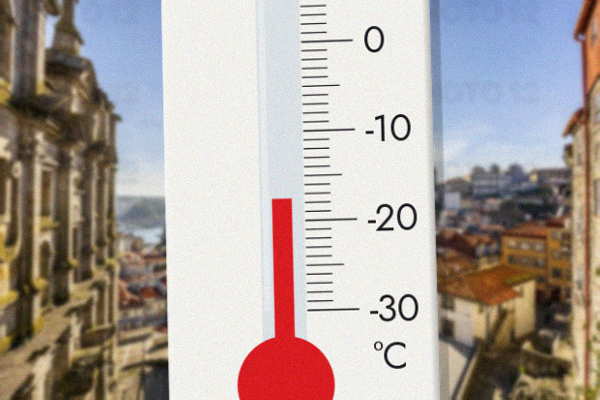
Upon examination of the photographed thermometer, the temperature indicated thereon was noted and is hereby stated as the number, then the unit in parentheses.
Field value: -17.5 (°C)
